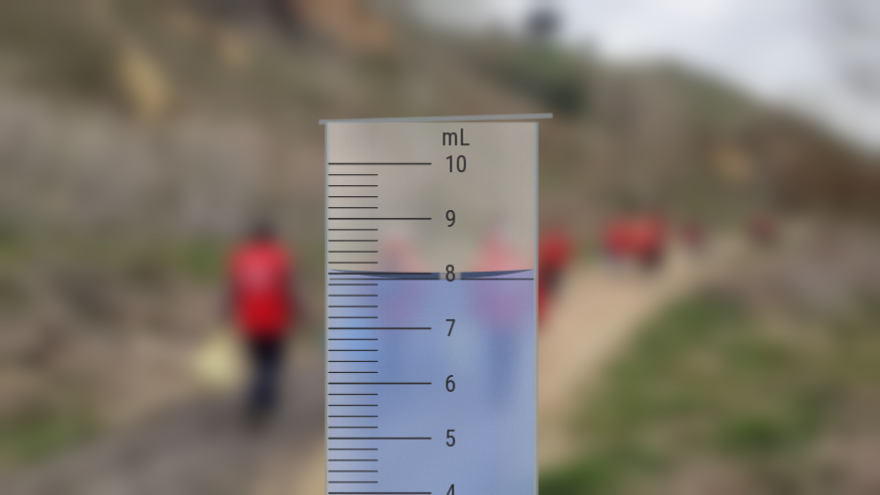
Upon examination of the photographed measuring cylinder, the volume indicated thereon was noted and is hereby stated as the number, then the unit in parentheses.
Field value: 7.9 (mL)
